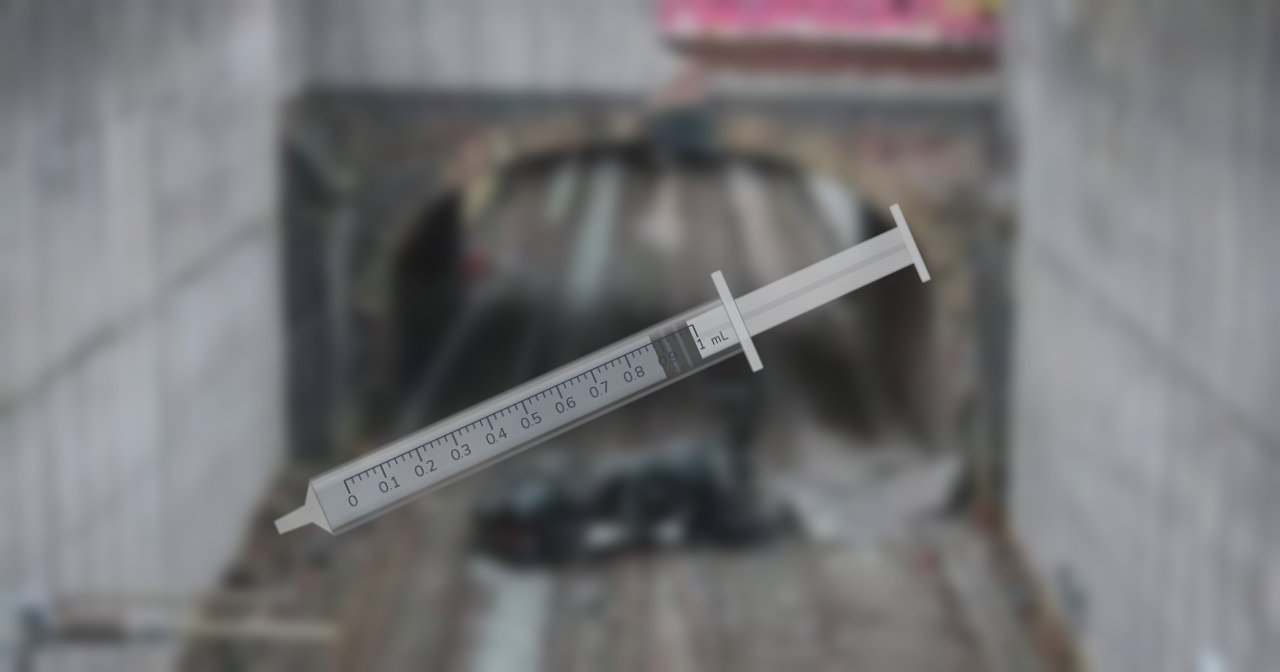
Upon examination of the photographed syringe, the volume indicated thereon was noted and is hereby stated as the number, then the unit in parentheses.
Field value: 0.88 (mL)
